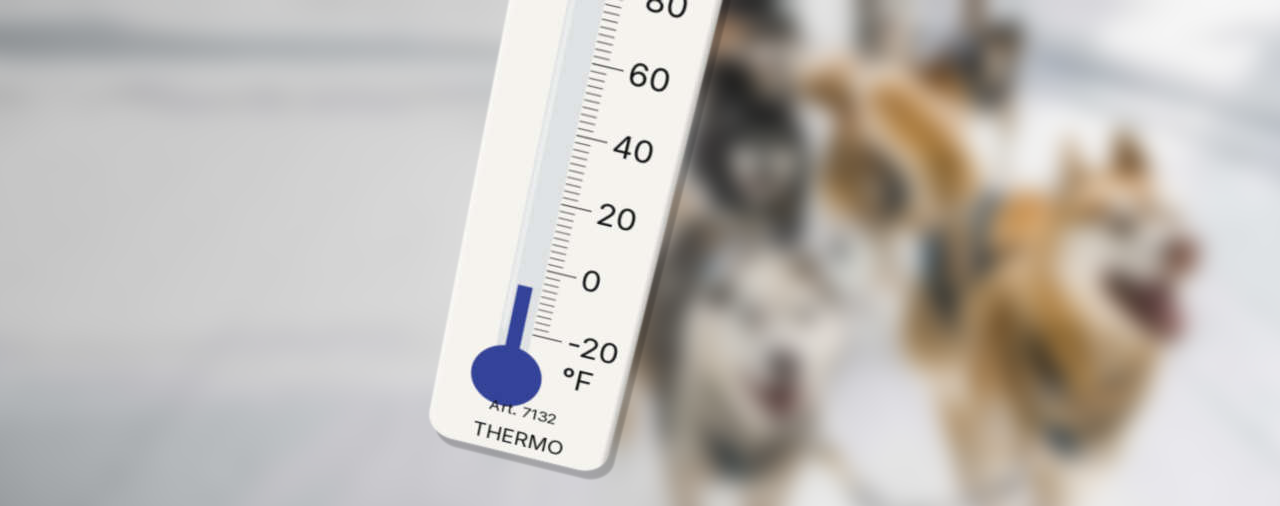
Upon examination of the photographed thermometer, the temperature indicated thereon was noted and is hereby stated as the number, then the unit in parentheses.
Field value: -6 (°F)
